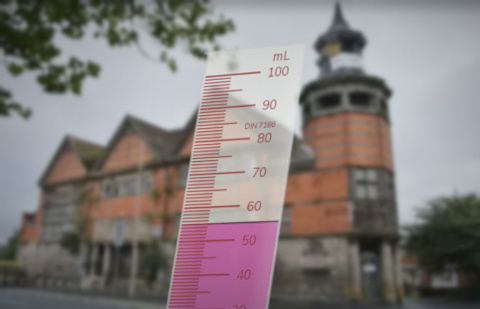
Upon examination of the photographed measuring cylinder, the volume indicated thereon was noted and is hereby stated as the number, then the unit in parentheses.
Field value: 55 (mL)
